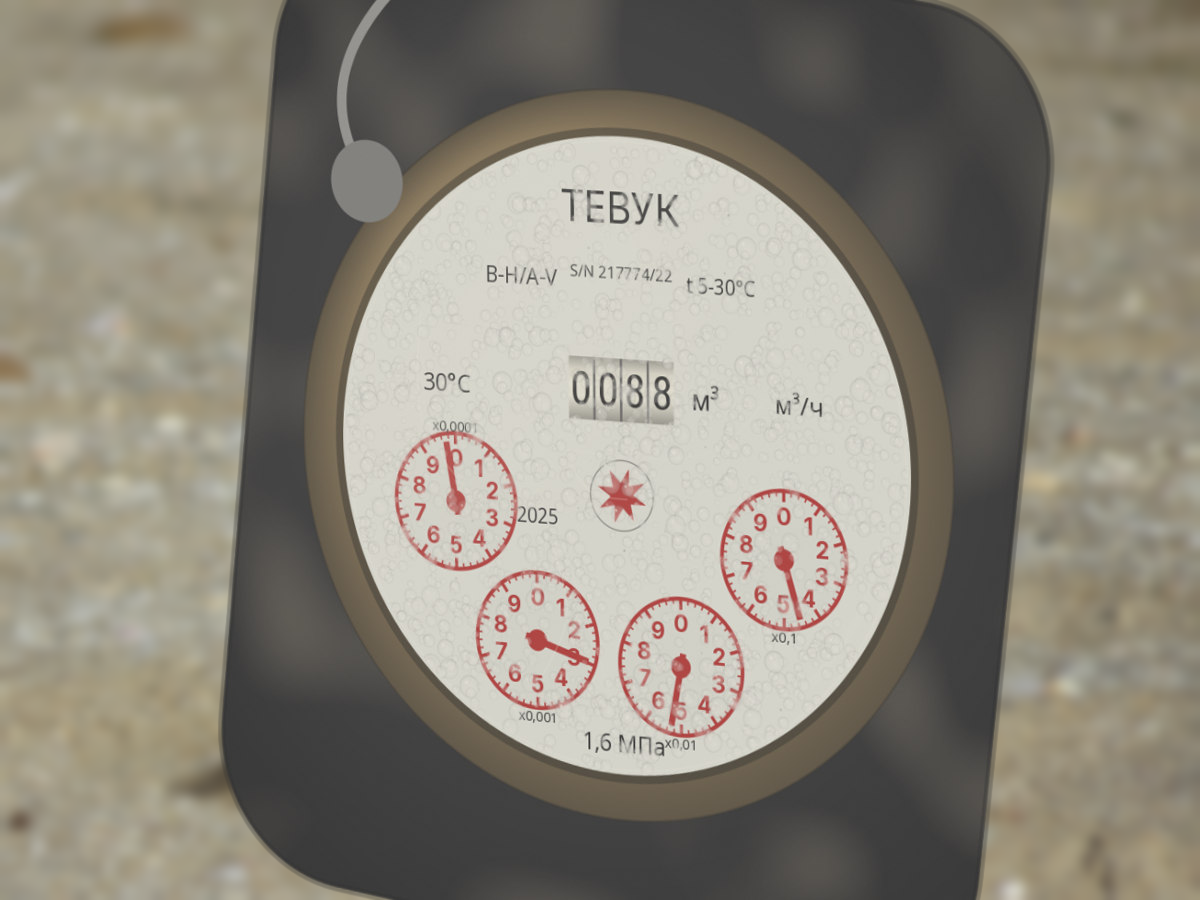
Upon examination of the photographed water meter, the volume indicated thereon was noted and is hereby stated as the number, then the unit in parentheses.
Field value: 88.4529 (m³)
